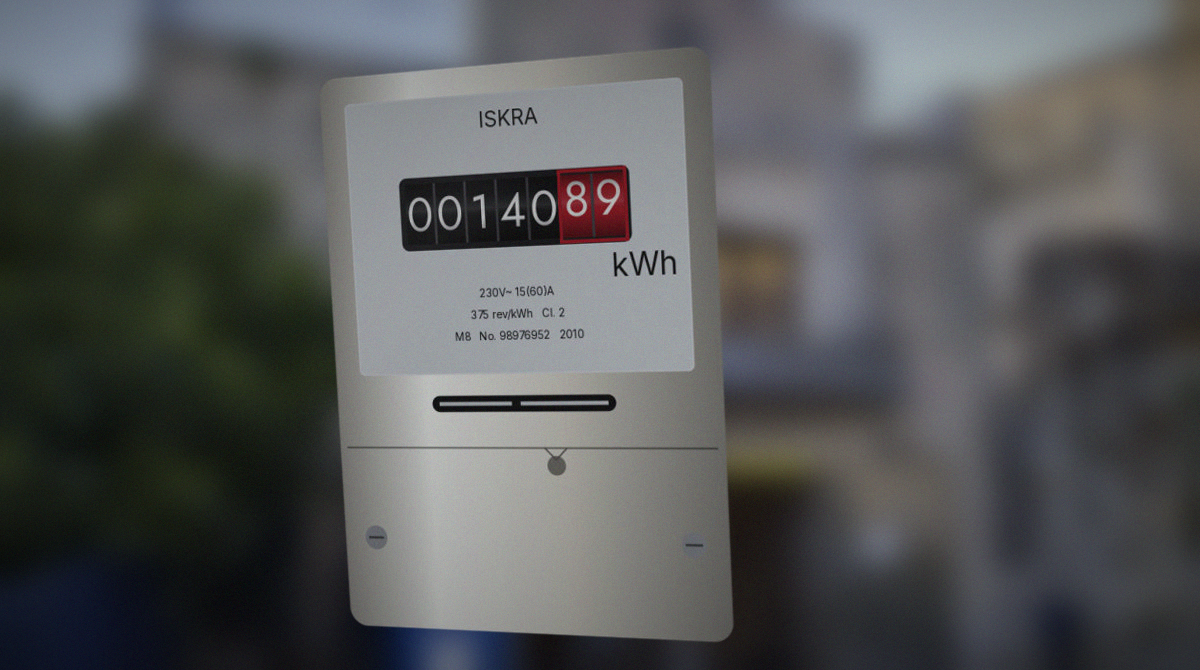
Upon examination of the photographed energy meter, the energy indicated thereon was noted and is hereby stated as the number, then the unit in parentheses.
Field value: 140.89 (kWh)
